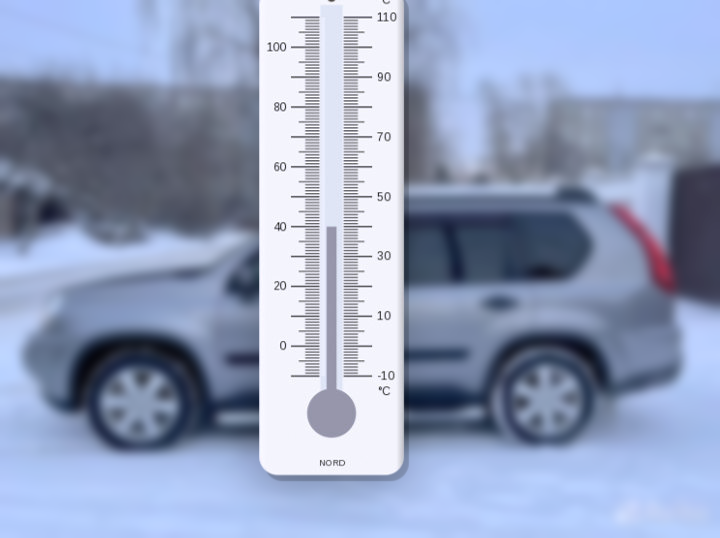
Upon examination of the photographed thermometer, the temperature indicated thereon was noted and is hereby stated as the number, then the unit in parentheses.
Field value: 40 (°C)
